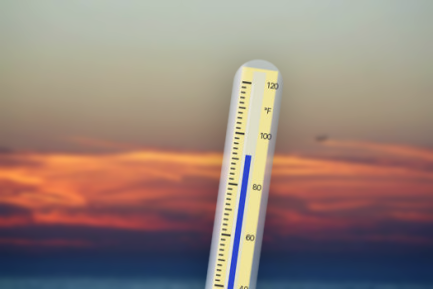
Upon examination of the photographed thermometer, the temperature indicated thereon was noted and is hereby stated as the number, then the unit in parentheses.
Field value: 92 (°F)
